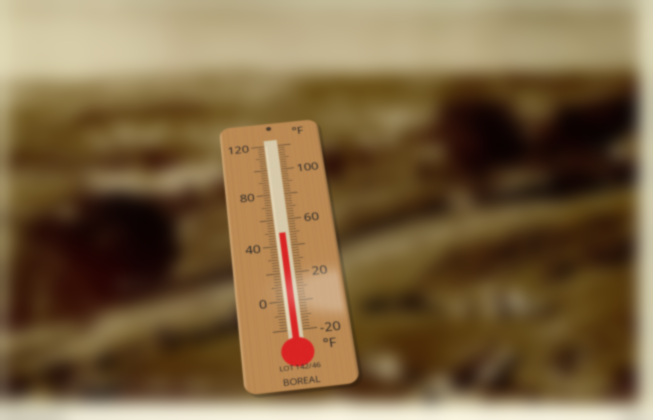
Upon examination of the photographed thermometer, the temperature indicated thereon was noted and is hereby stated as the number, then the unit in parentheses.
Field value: 50 (°F)
